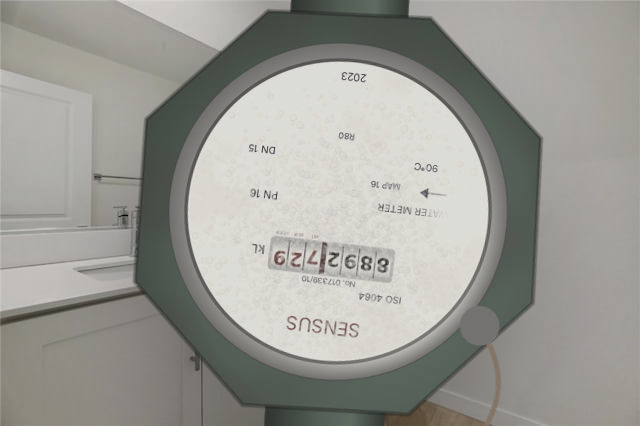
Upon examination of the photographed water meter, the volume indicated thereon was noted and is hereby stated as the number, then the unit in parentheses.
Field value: 8892.729 (kL)
